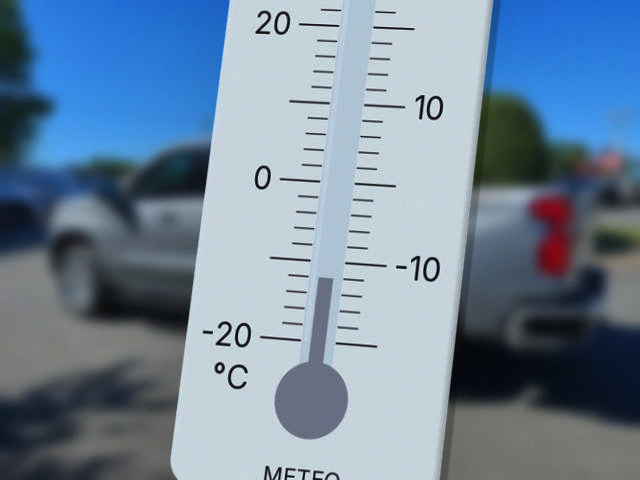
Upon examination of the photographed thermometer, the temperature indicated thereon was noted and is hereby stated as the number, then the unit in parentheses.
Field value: -12 (°C)
